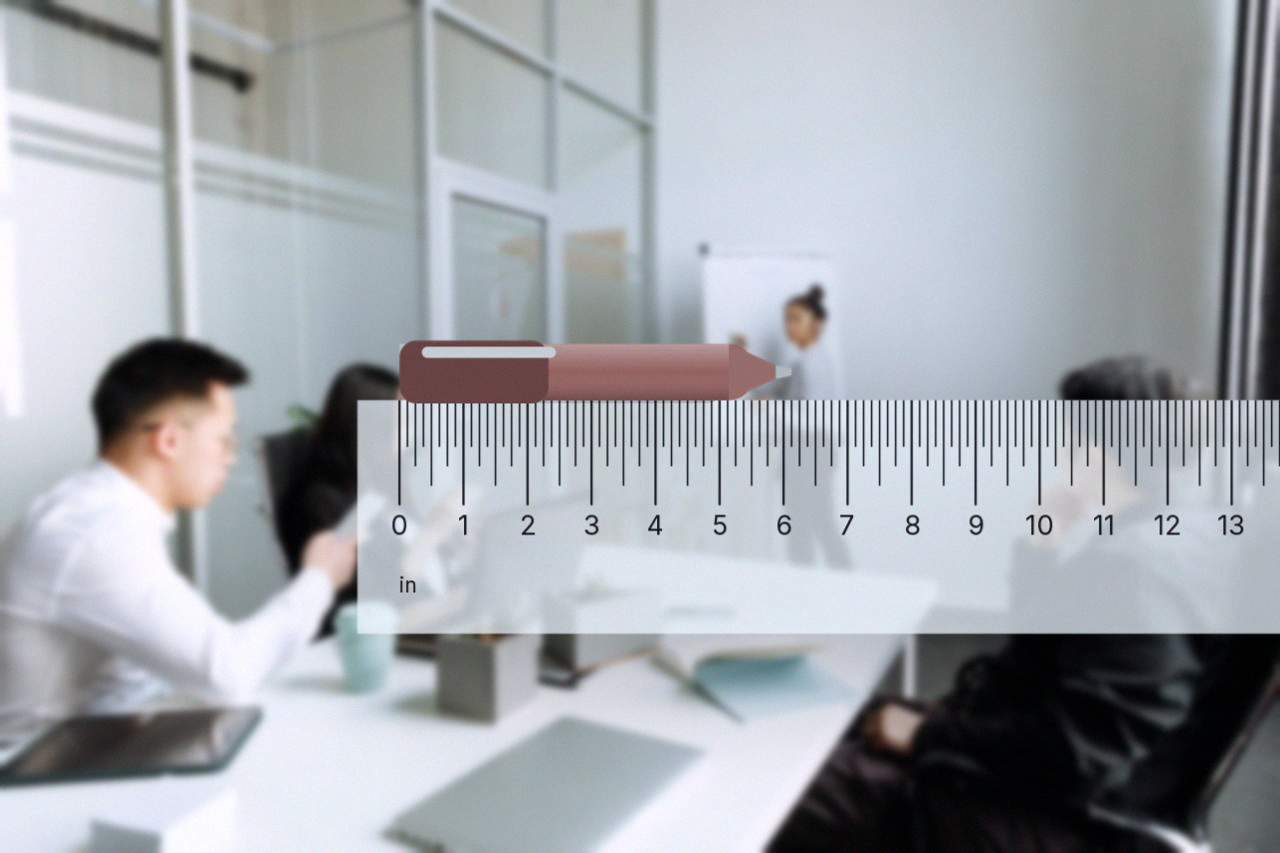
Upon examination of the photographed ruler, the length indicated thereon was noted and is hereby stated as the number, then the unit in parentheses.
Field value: 6.125 (in)
